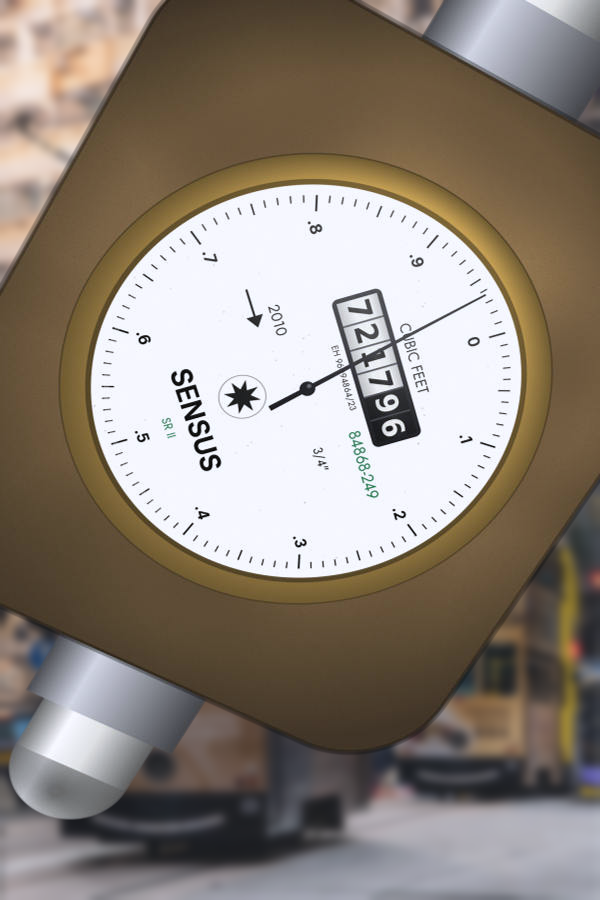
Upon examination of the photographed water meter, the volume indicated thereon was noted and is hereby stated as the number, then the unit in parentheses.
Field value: 721795.96 (ft³)
